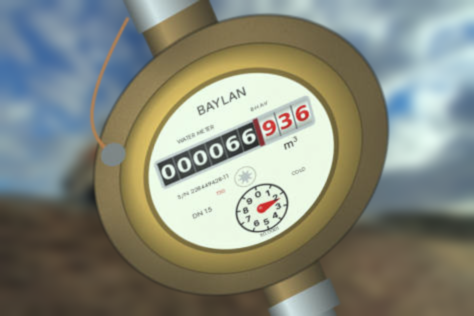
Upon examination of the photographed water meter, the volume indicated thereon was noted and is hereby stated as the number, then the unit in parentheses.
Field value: 66.9362 (m³)
